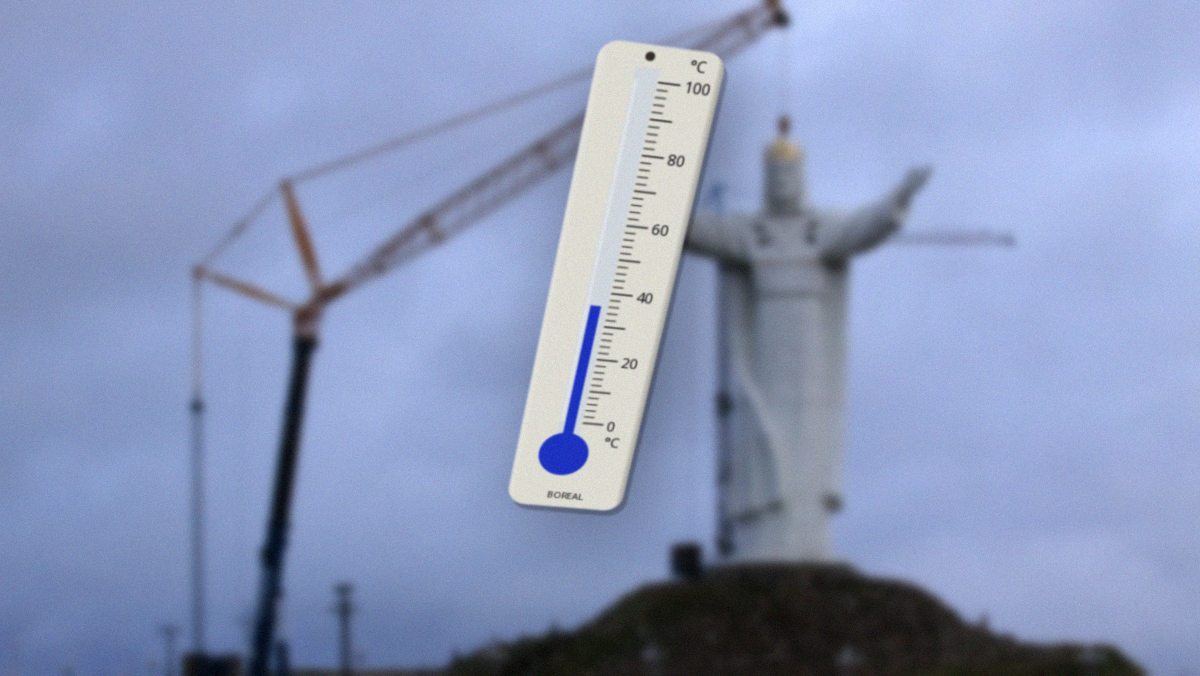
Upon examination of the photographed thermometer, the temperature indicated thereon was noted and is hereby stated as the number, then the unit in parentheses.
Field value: 36 (°C)
